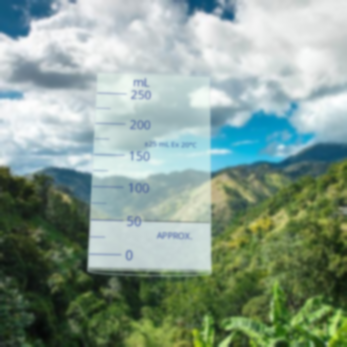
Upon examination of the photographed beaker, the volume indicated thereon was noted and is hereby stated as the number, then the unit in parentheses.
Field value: 50 (mL)
